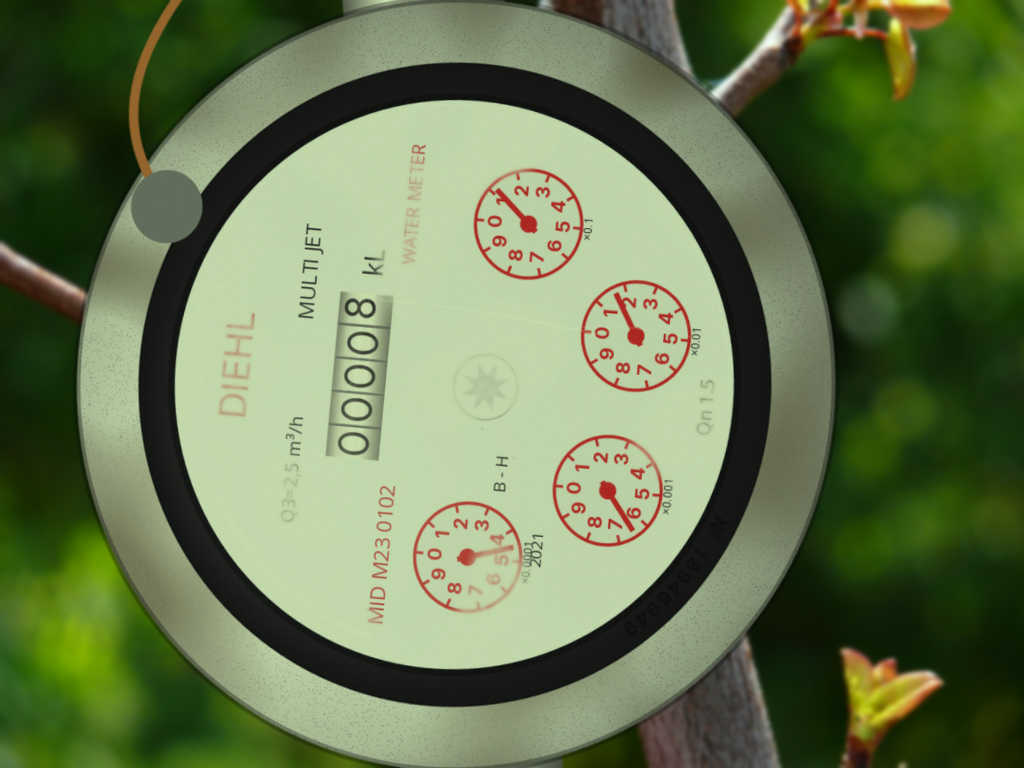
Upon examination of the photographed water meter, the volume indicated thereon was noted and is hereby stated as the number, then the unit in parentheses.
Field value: 8.1164 (kL)
